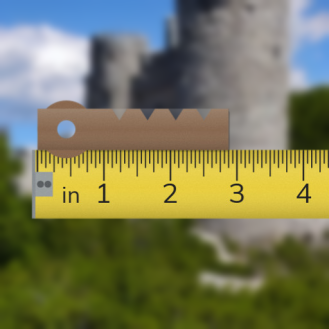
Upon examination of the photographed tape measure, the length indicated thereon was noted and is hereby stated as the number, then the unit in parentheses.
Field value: 2.875 (in)
